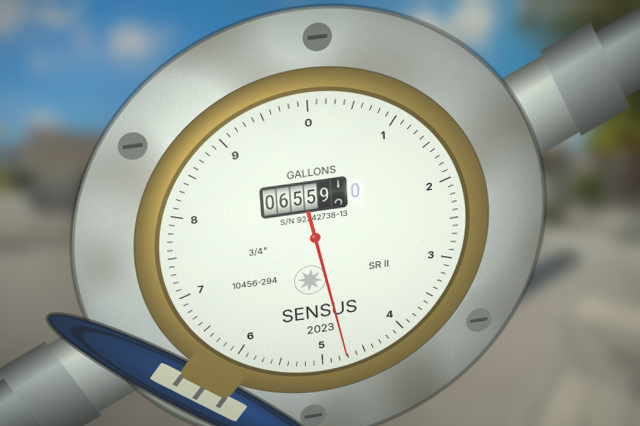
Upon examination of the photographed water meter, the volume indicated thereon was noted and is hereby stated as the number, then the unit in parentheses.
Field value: 655914.7 (gal)
